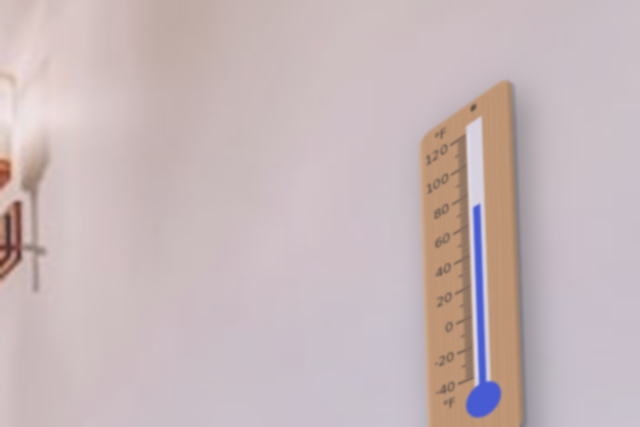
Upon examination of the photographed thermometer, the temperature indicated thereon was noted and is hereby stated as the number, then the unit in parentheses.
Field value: 70 (°F)
